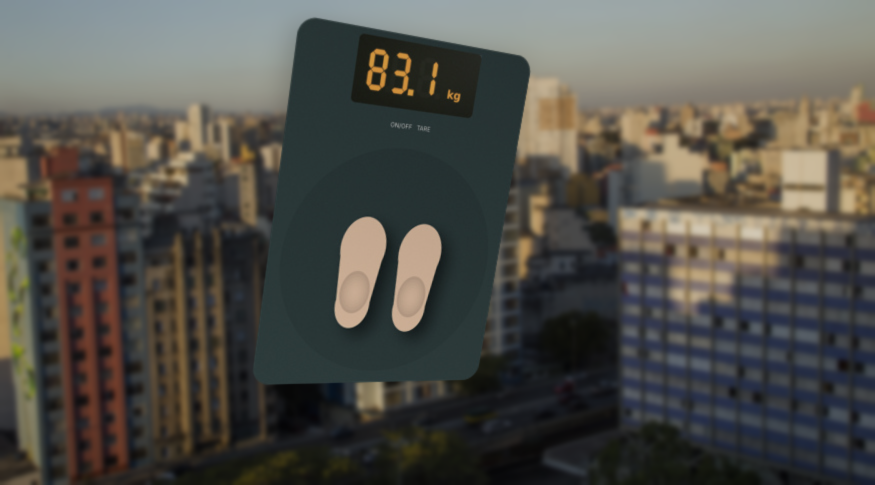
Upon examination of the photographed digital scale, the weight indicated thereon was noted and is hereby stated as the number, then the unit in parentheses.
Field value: 83.1 (kg)
